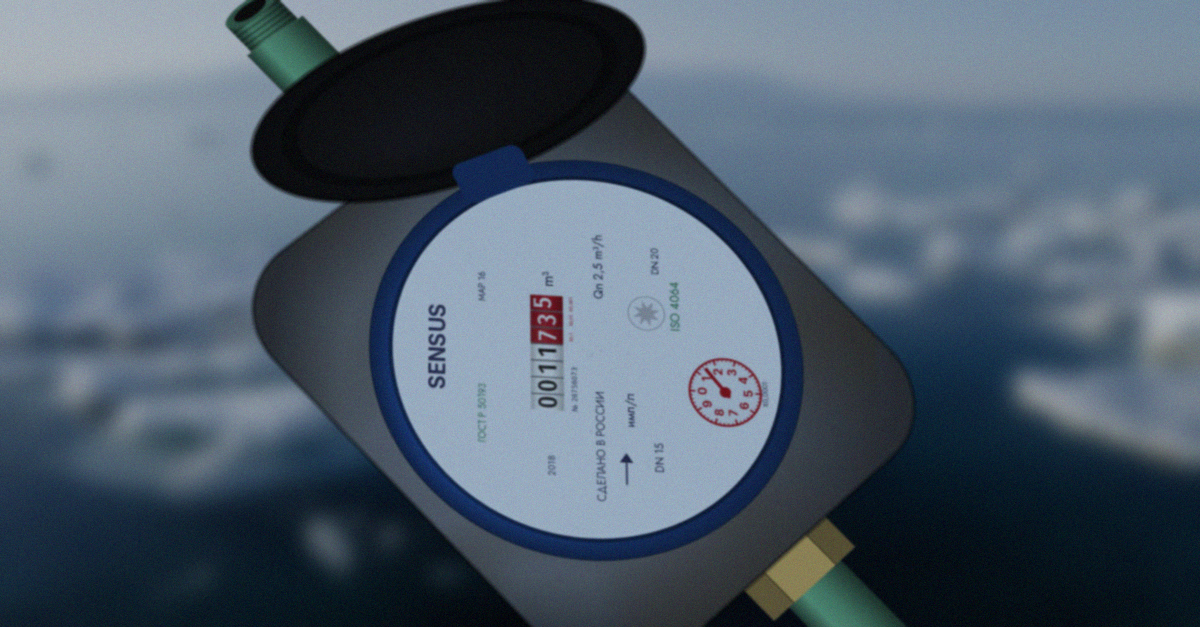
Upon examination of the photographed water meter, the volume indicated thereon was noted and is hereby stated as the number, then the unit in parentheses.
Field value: 11.7351 (m³)
